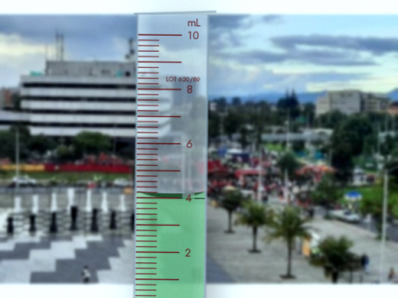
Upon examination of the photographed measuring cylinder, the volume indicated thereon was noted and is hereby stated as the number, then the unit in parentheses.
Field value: 4 (mL)
